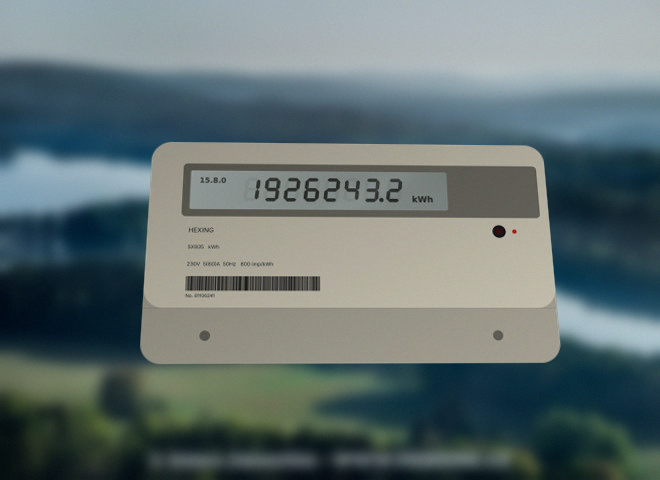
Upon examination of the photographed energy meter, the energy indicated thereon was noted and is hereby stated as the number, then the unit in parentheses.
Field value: 1926243.2 (kWh)
